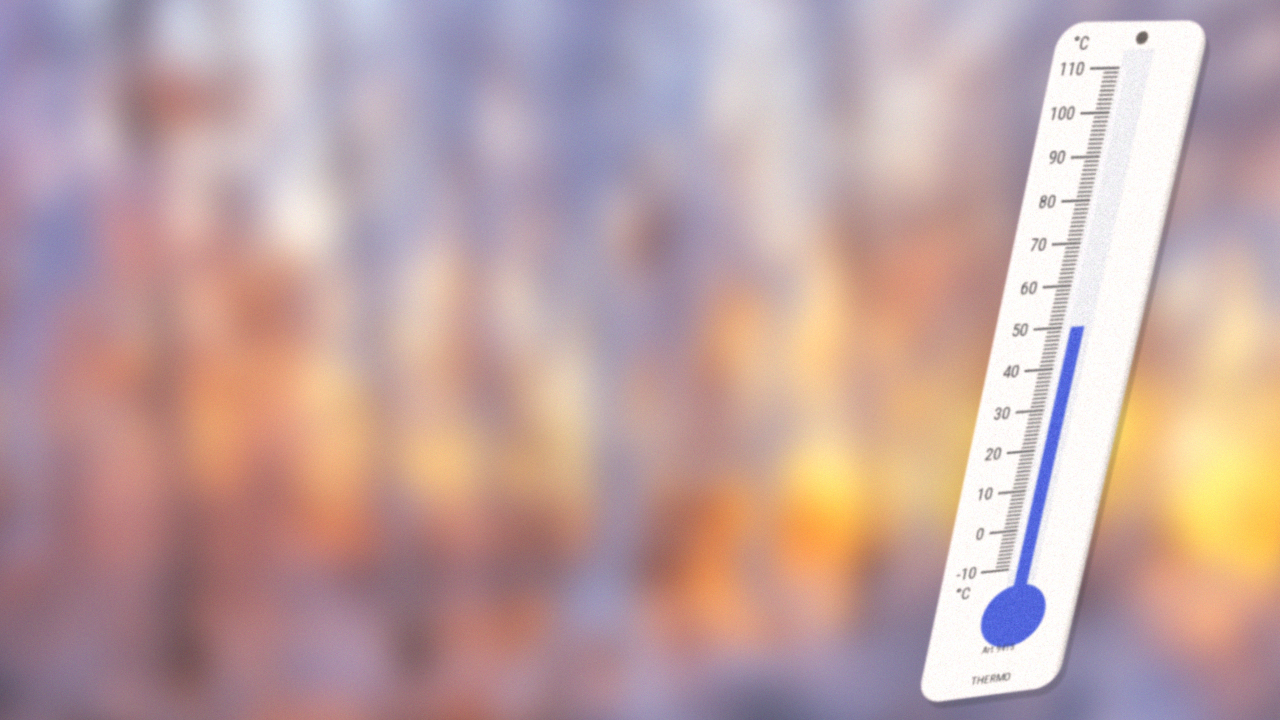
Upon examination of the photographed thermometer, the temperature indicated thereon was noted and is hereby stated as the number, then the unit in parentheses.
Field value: 50 (°C)
